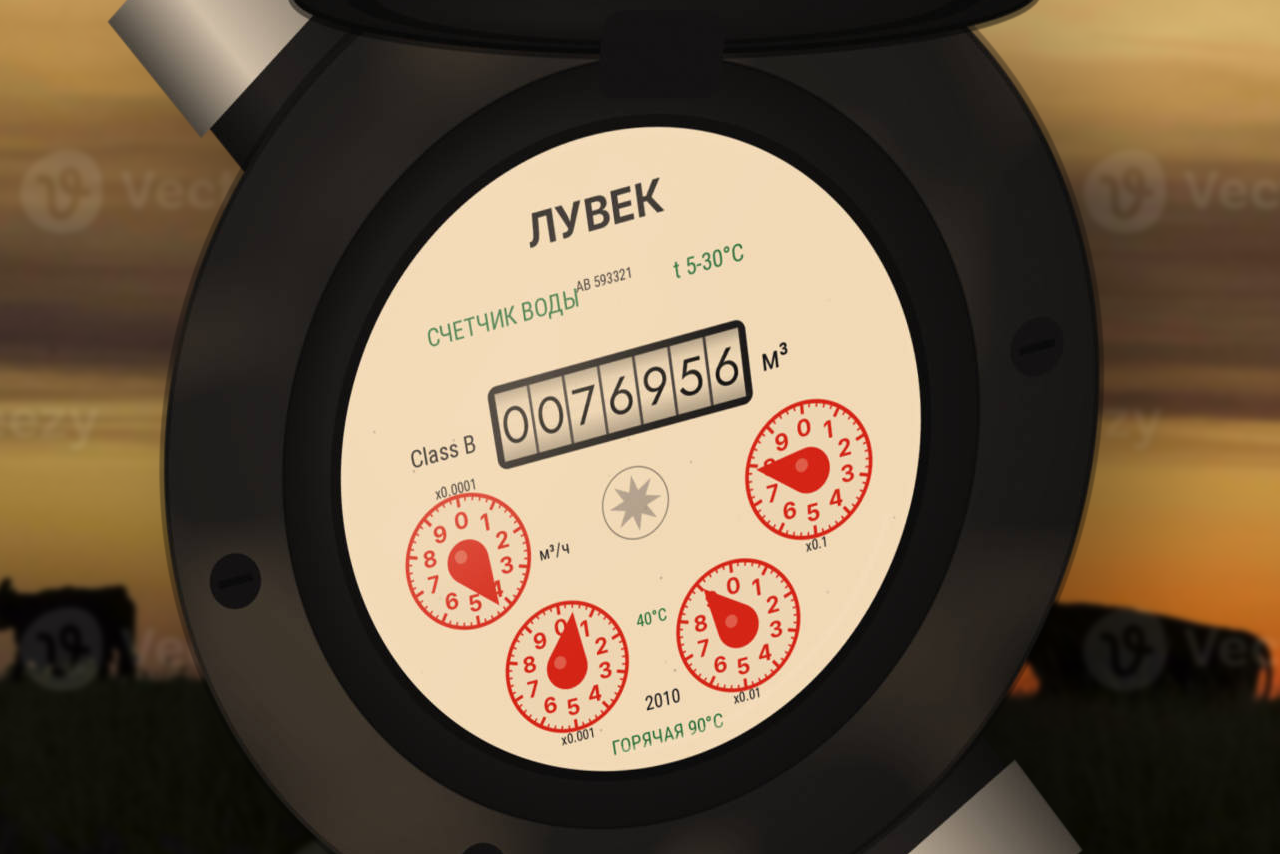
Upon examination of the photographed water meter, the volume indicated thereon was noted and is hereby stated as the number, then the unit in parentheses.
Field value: 76956.7904 (m³)
